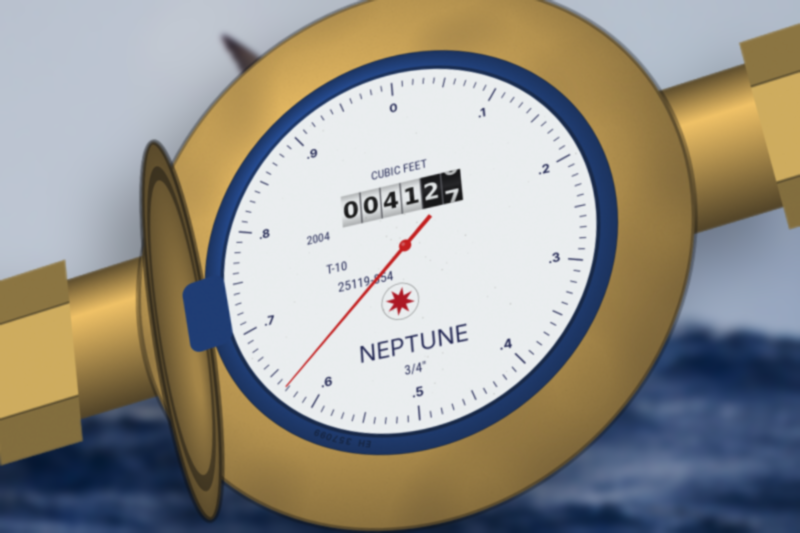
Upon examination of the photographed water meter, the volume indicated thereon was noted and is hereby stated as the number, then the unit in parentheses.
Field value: 4126.63 (ft³)
